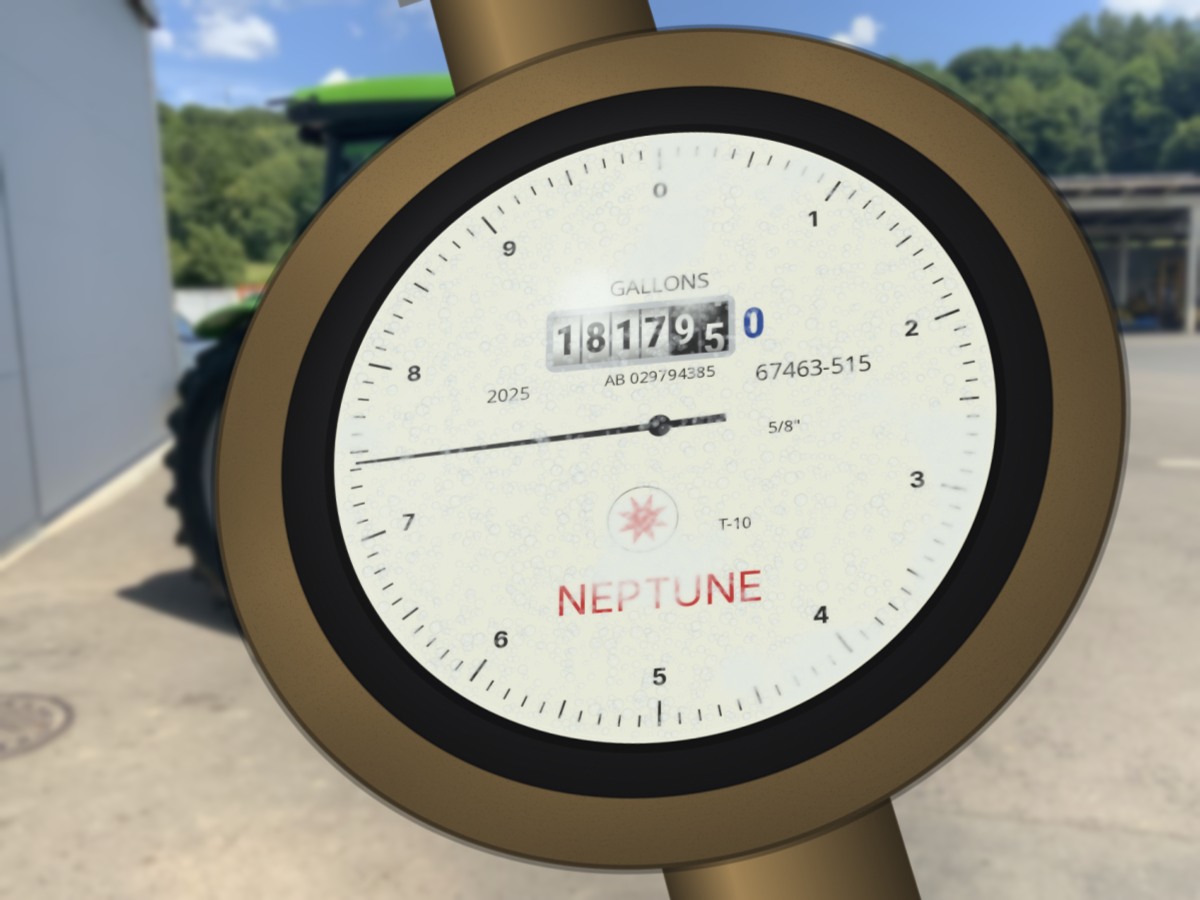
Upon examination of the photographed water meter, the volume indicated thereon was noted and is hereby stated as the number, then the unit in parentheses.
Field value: 1817947.4 (gal)
